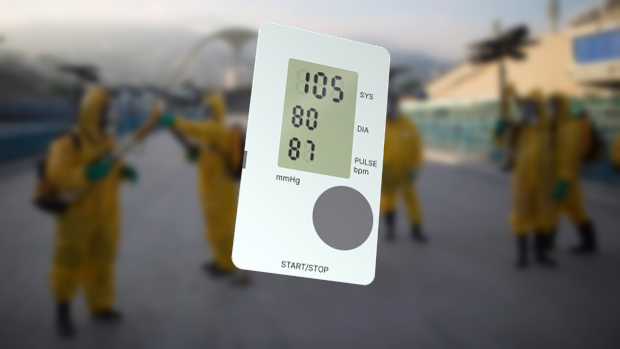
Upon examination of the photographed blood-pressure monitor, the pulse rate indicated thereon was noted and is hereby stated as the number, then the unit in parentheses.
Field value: 87 (bpm)
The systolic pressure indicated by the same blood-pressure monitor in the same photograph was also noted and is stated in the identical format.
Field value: 105 (mmHg)
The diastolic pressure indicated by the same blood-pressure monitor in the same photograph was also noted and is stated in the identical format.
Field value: 80 (mmHg)
